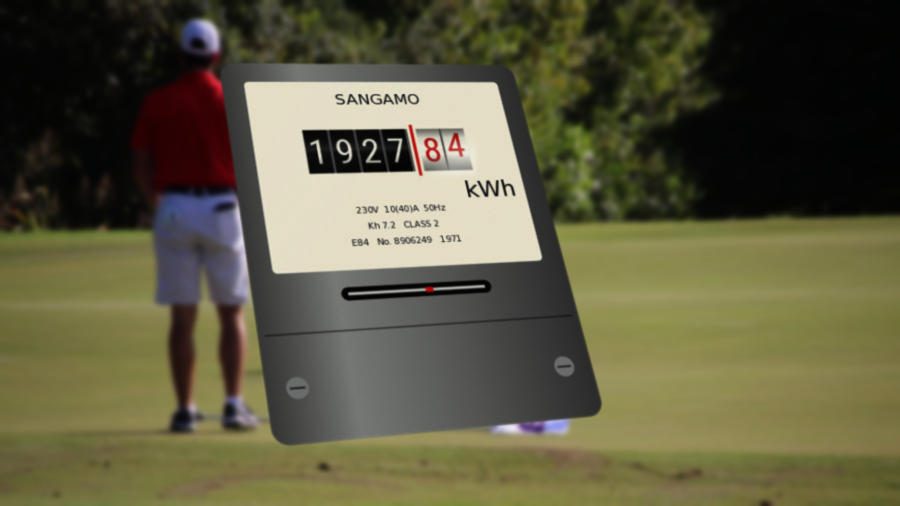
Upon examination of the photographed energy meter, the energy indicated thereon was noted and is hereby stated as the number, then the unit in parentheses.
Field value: 1927.84 (kWh)
